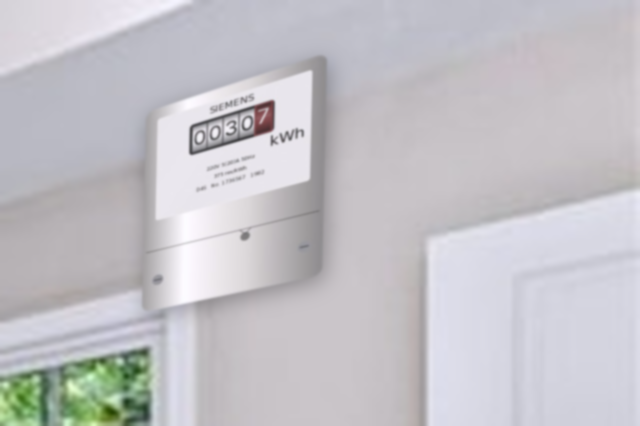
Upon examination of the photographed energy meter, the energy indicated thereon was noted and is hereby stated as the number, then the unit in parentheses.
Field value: 30.7 (kWh)
